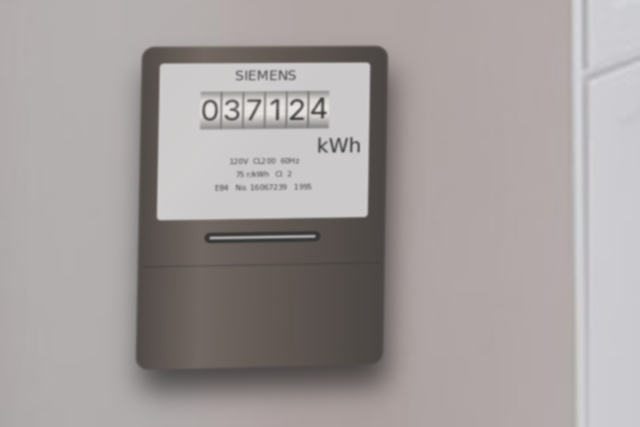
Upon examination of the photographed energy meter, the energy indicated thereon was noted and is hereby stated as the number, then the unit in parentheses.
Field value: 37124 (kWh)
